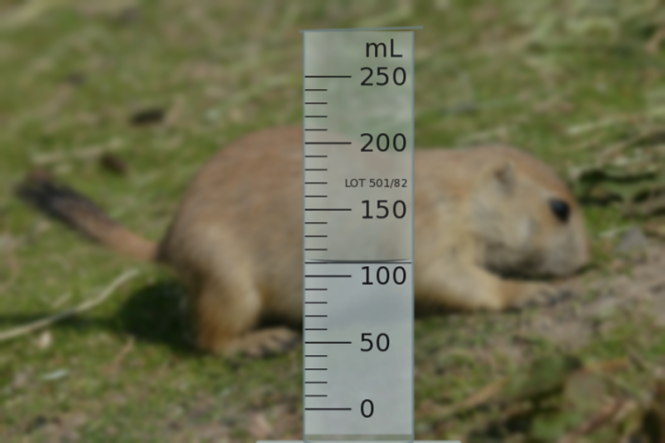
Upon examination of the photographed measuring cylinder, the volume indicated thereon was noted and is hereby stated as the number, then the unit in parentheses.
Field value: 110 (mL)
